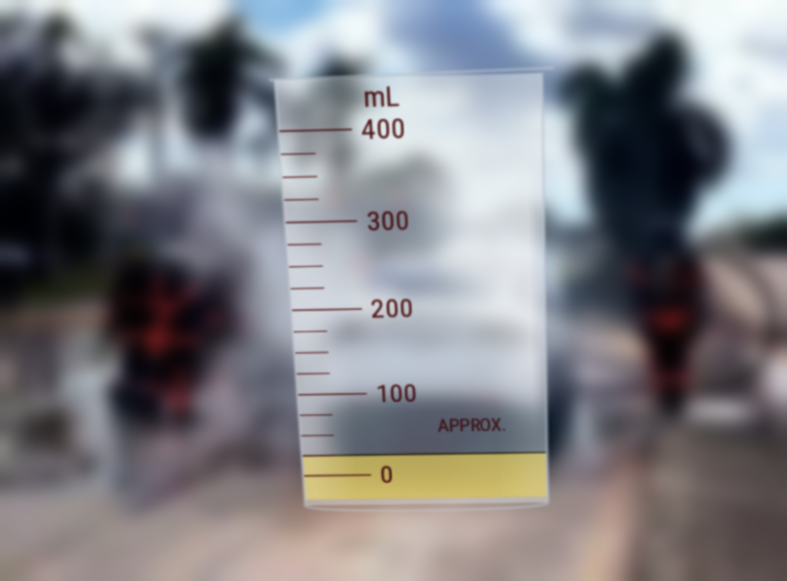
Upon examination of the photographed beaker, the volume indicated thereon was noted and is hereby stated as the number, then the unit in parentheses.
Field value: 25 (mL)
